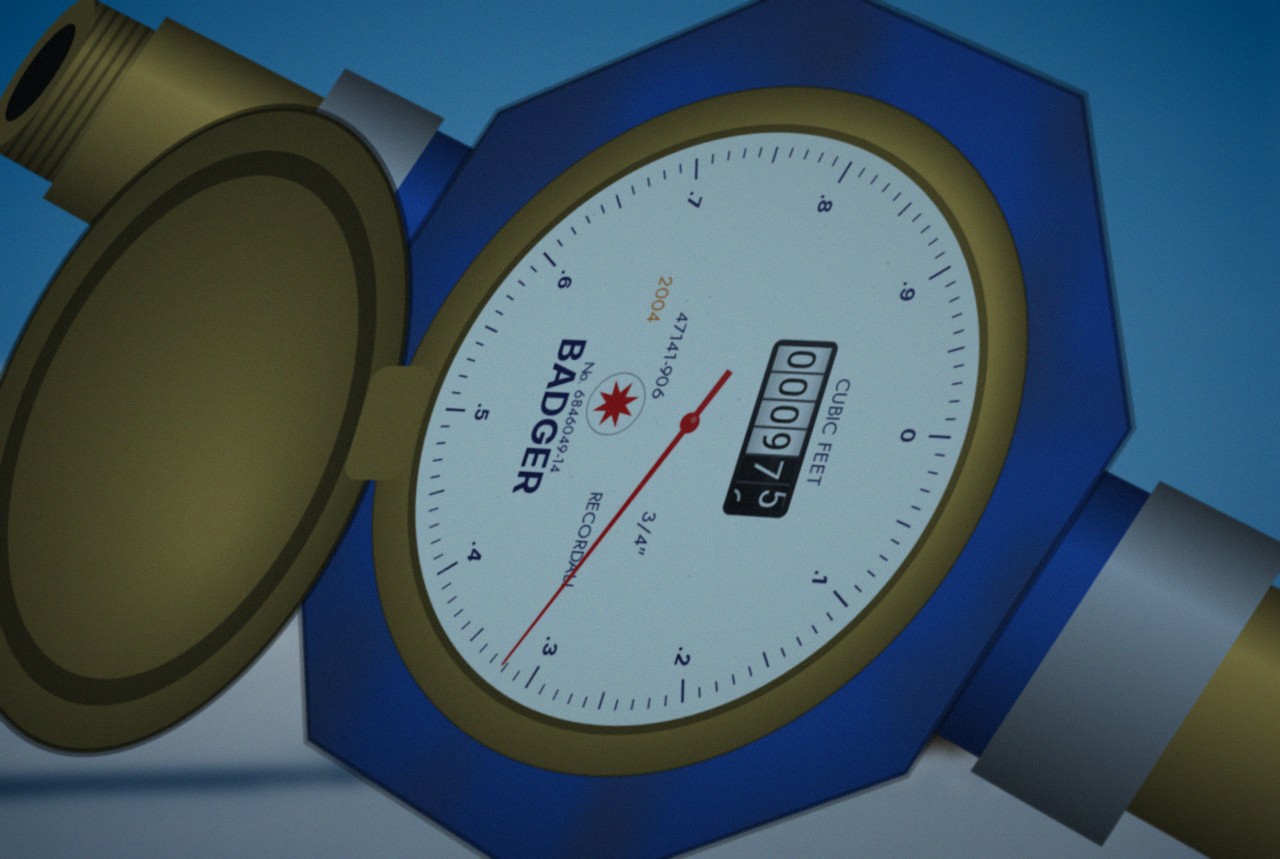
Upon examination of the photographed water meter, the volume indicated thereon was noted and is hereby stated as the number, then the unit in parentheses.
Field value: 975.32 (ft³)
